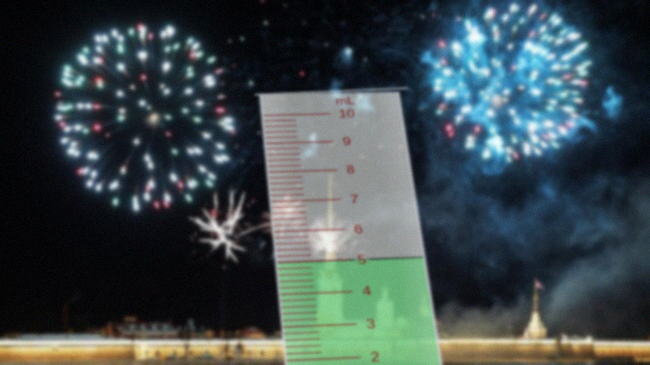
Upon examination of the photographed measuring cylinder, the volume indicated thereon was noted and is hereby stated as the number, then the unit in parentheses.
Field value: 5 (mL)
